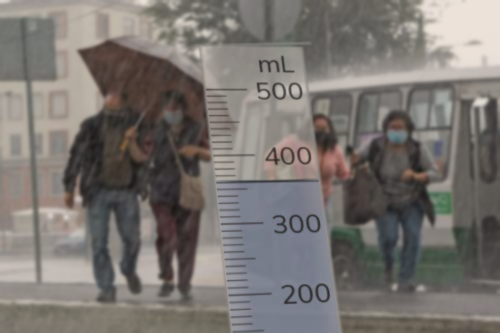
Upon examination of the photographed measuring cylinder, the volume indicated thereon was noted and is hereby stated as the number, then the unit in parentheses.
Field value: 360 (mL)
